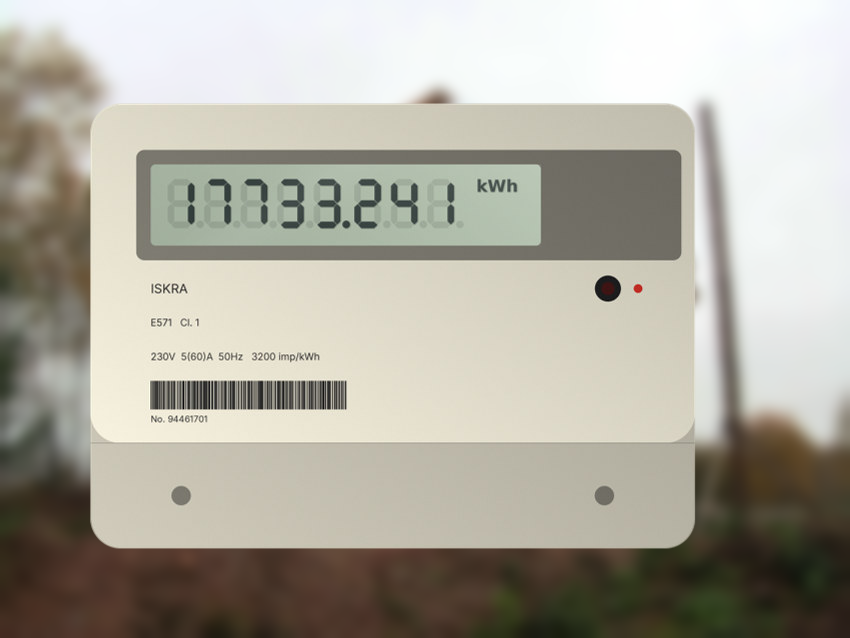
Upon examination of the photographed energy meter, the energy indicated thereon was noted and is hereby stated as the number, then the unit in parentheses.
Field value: 17733.241 (kWh)
